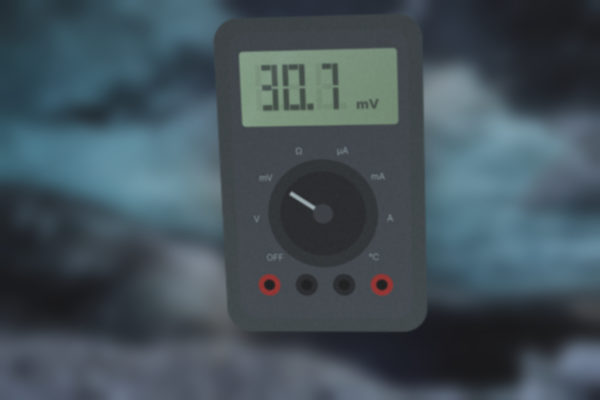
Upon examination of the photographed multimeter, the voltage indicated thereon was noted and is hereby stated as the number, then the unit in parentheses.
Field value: 30.7 (mV)
